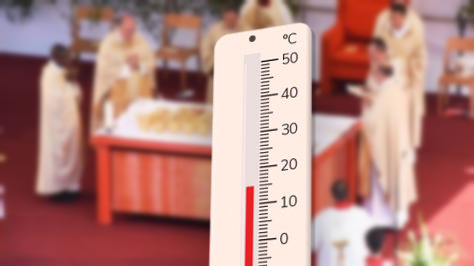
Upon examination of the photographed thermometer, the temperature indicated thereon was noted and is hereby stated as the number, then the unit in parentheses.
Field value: 15 (°C)
